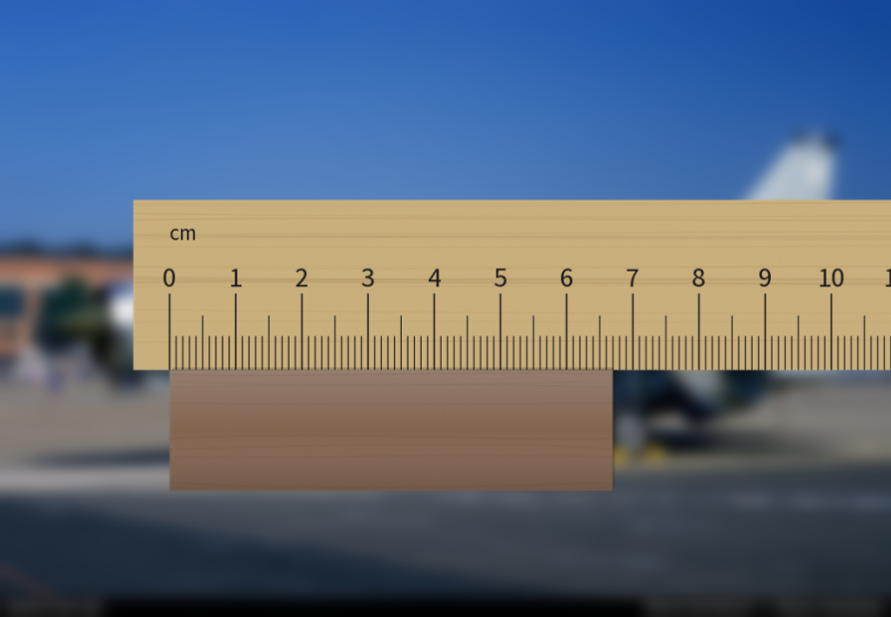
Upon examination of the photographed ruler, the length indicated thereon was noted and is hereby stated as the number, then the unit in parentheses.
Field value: 6.7 (cm)
